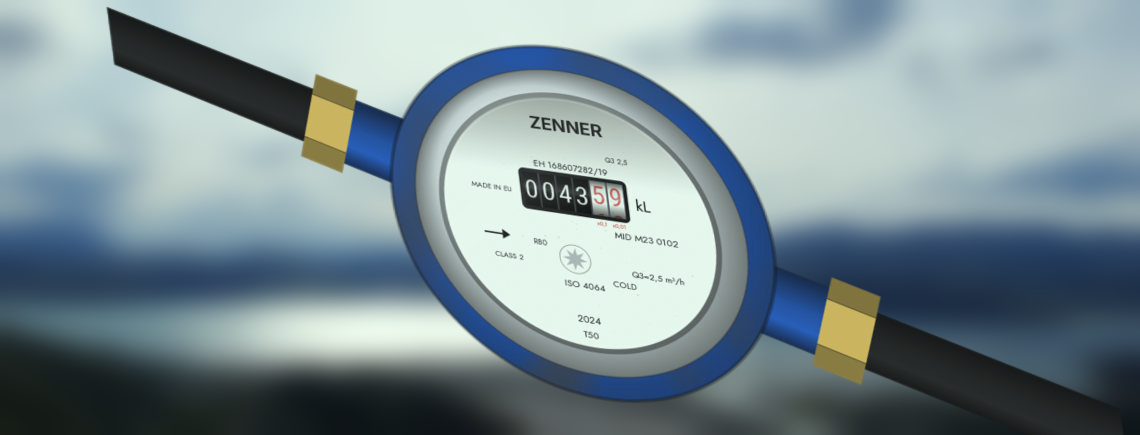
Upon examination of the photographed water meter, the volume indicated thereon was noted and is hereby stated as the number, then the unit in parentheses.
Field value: 43.59 (kL)
